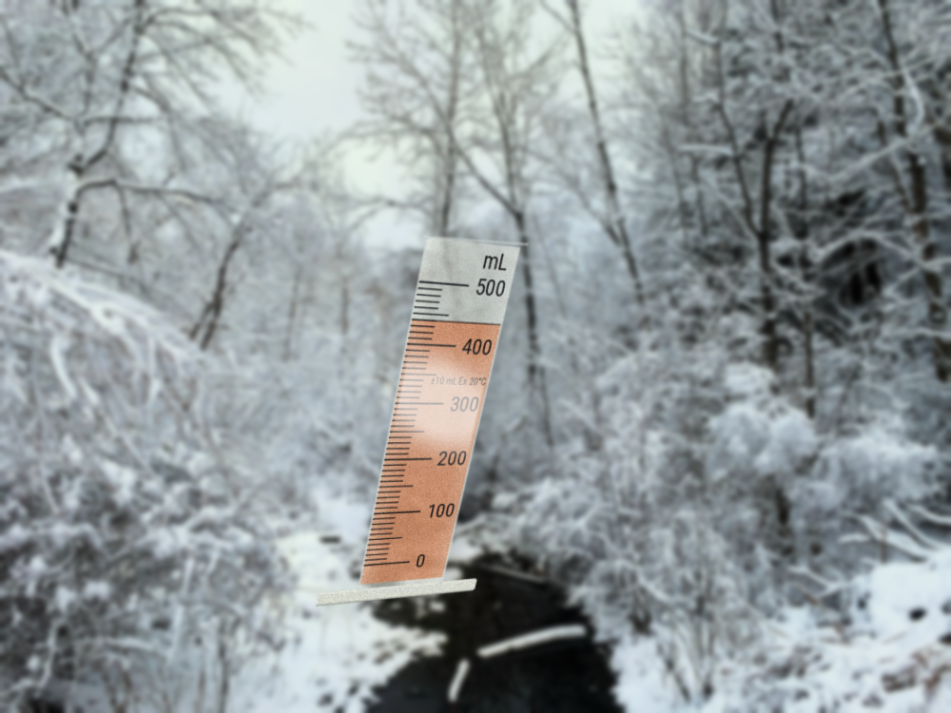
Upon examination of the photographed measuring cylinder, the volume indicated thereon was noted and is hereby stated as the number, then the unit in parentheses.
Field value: 440 (mL)
